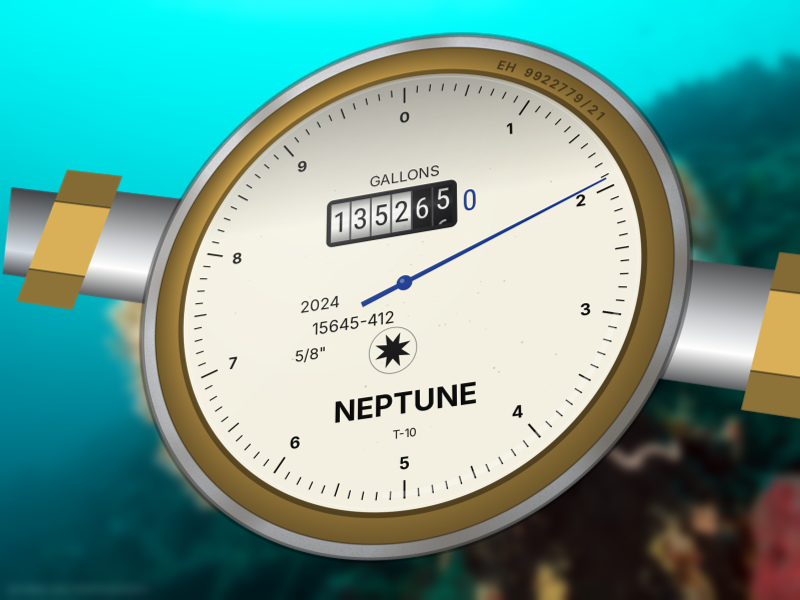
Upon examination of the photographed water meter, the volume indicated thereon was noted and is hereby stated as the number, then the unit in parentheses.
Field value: 1352651.9 (gal)
